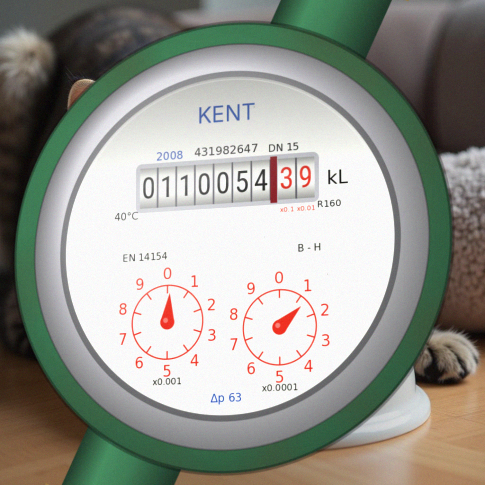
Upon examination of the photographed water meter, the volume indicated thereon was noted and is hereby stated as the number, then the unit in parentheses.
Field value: 110054.3901 (kL)
